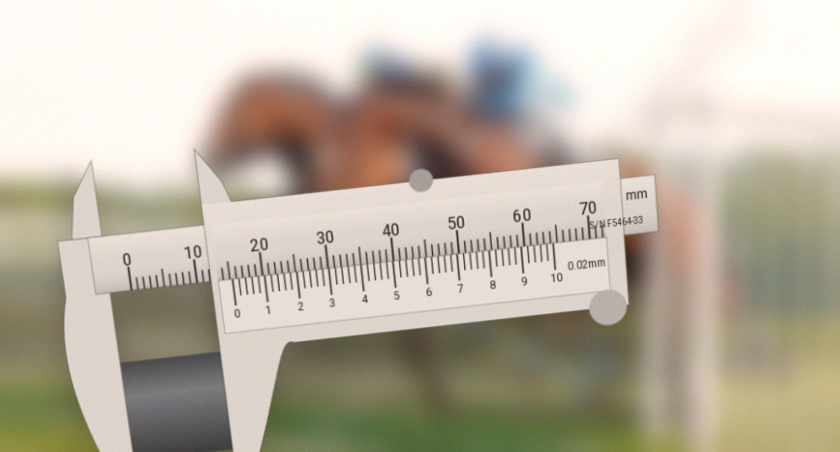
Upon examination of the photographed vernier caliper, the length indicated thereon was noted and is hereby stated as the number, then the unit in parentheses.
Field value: 15.4 (mm)
